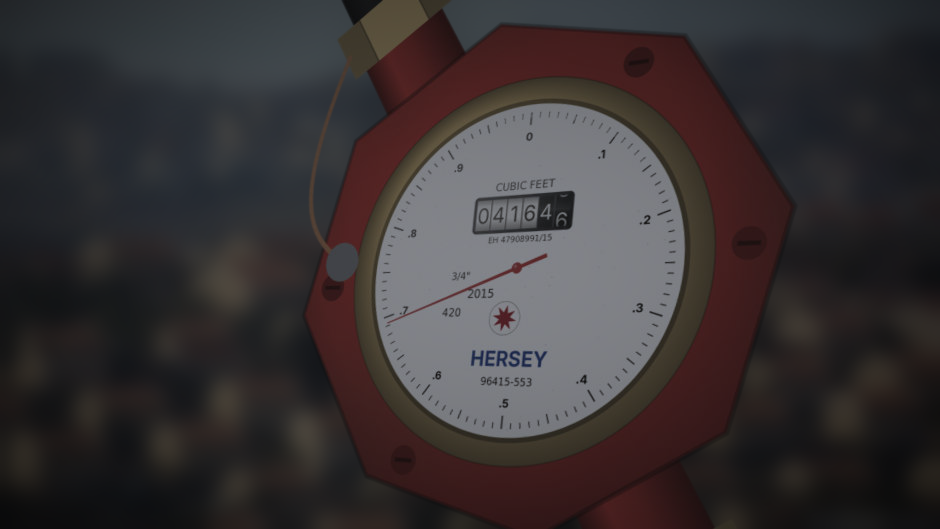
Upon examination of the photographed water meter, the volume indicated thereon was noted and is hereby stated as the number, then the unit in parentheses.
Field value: 41645.69 (ft³)
